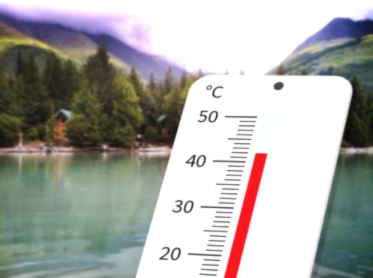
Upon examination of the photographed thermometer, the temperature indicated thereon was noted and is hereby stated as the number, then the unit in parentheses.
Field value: 42 (°C)
